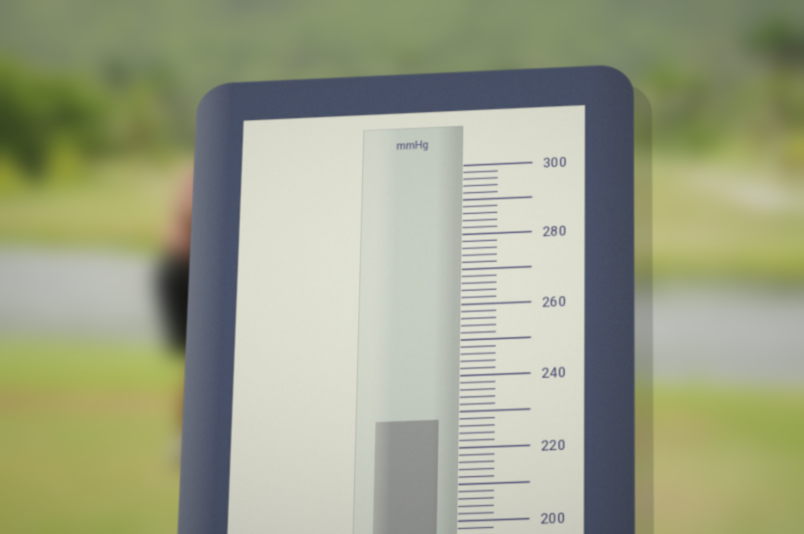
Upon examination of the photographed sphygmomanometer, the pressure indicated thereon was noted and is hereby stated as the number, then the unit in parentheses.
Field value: 228 (mmHg)
